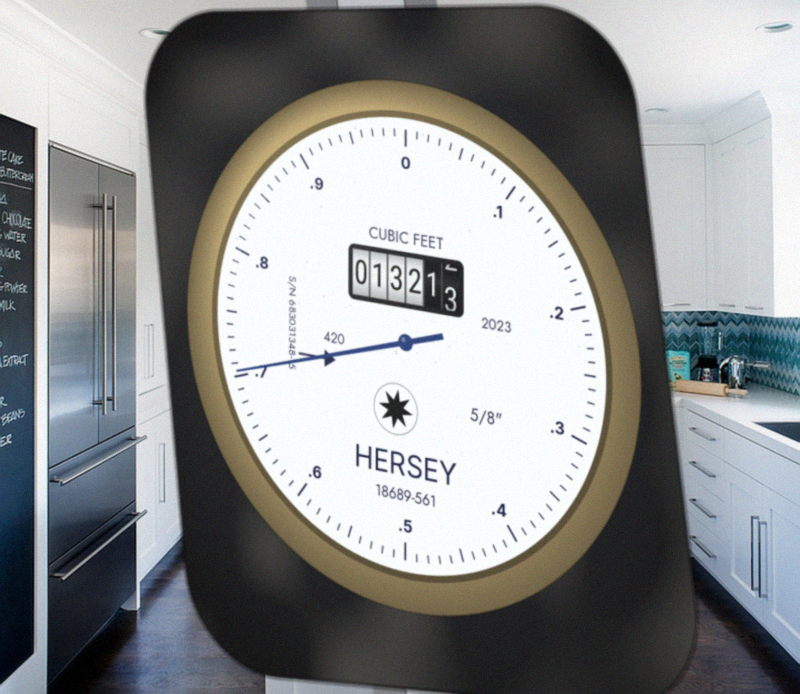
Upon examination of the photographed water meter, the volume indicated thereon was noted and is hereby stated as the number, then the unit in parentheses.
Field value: 13212.70 (ft³)
